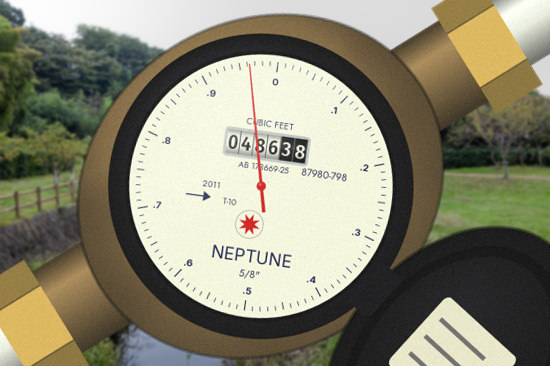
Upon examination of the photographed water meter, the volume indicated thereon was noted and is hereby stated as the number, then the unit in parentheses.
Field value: 48637.96 (ft³)
